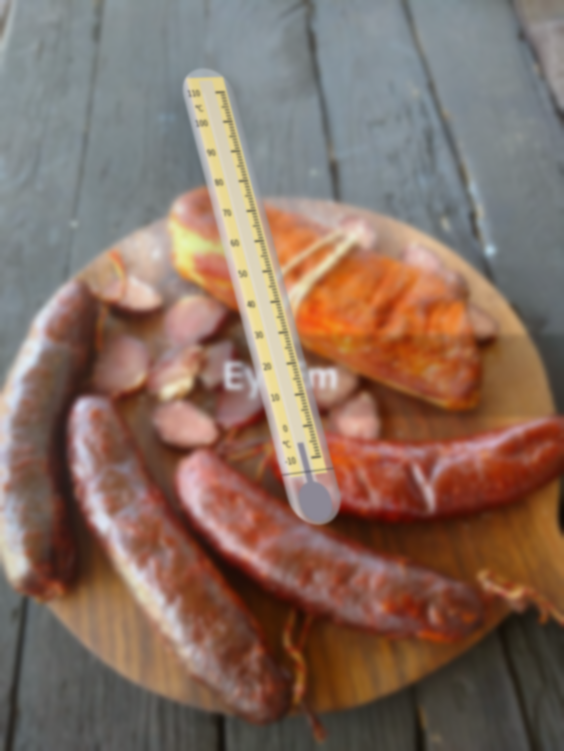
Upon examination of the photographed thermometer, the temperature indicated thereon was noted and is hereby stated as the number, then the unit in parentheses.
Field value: -5 (°C)
